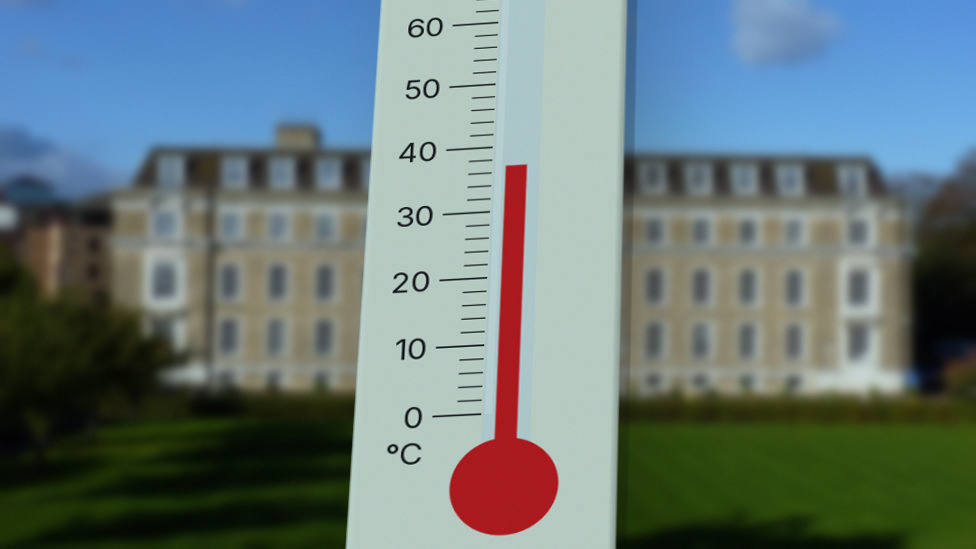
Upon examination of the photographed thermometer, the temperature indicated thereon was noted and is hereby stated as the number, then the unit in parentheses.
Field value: 37 (°C)
